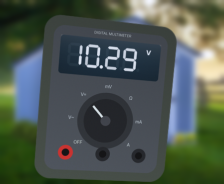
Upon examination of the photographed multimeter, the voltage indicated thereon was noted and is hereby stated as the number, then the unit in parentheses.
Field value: 10.29 (V)
